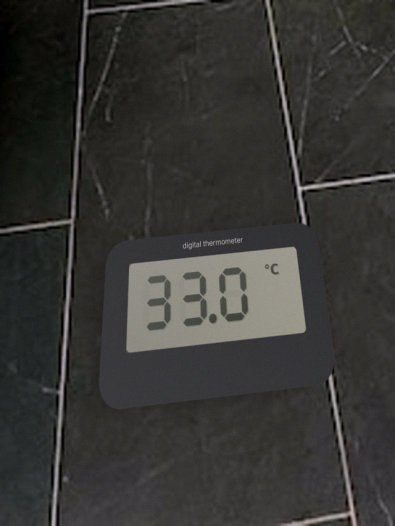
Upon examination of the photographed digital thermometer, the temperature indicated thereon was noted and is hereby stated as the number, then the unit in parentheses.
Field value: 33.0 (°C)
